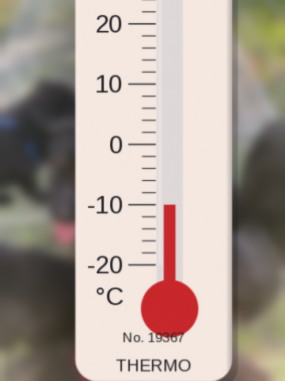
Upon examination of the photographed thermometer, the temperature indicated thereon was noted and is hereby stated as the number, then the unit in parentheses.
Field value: -10 (°C)
